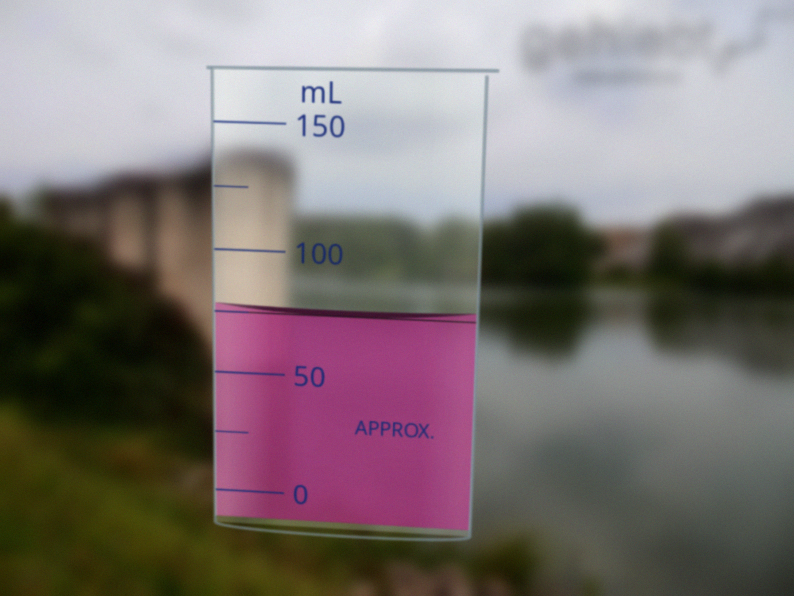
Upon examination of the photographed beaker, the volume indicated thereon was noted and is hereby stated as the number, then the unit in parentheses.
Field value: 75 (mL)
